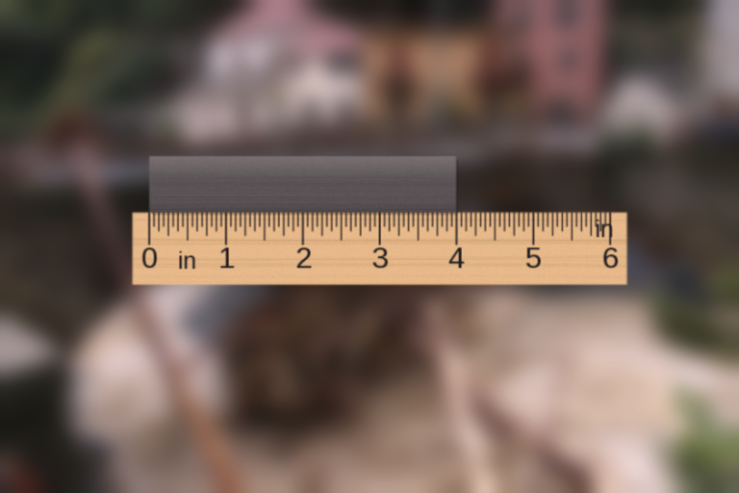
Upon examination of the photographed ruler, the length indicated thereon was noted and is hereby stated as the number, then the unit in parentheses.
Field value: 4 (in)
